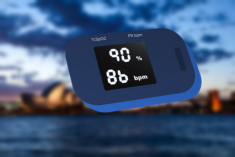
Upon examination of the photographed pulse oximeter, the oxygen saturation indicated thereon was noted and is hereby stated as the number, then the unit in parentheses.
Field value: 90 (%)
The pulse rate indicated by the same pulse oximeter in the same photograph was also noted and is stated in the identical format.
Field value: 86 (bpm)
